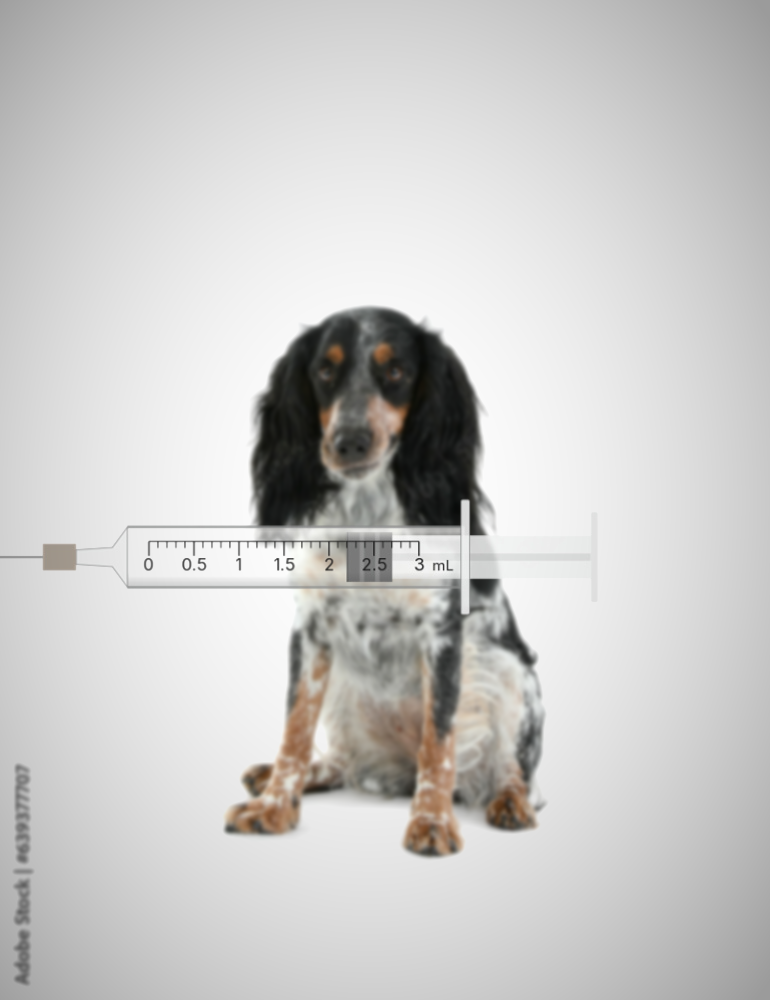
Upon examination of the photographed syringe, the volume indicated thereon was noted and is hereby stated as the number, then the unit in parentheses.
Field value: 2.2 (mL)
